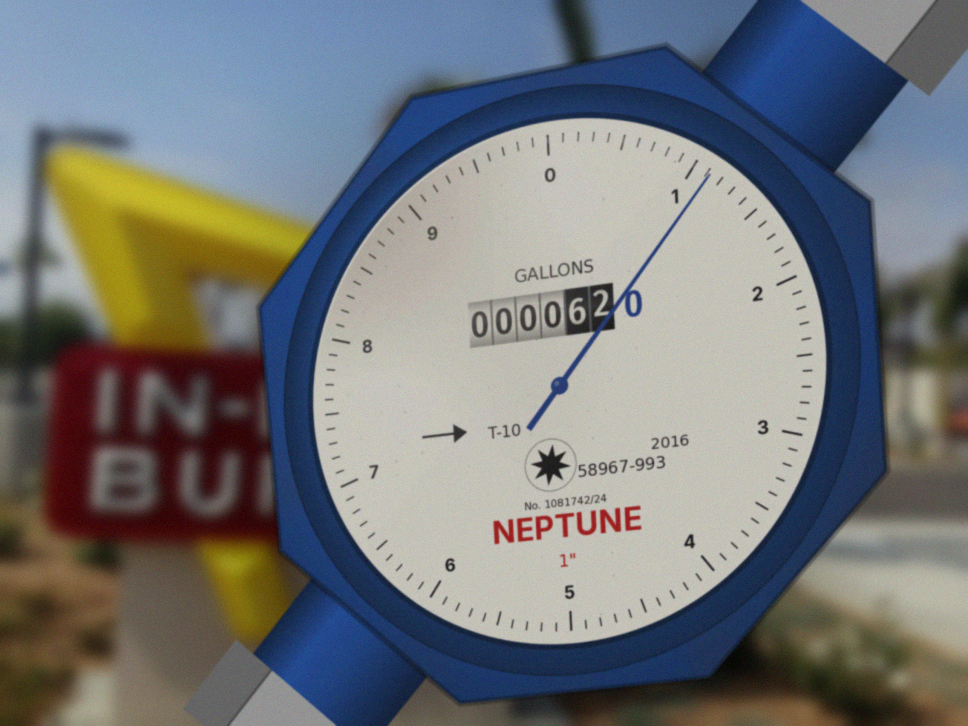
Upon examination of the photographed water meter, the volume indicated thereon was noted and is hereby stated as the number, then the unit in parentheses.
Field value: 621.1 (gal)
